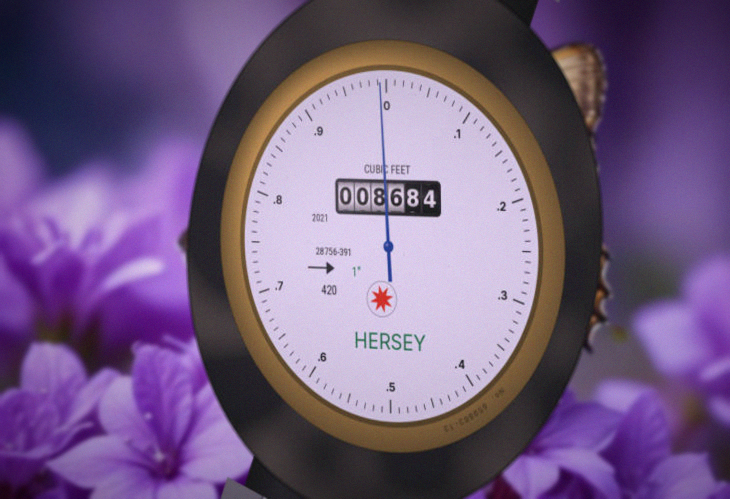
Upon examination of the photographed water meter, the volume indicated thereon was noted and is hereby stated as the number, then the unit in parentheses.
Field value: 8683.99 (ft³)
